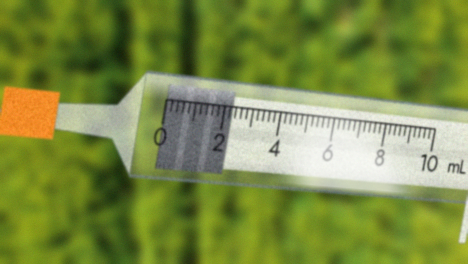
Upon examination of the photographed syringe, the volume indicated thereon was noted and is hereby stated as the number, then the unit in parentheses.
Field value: 0 (mL)
